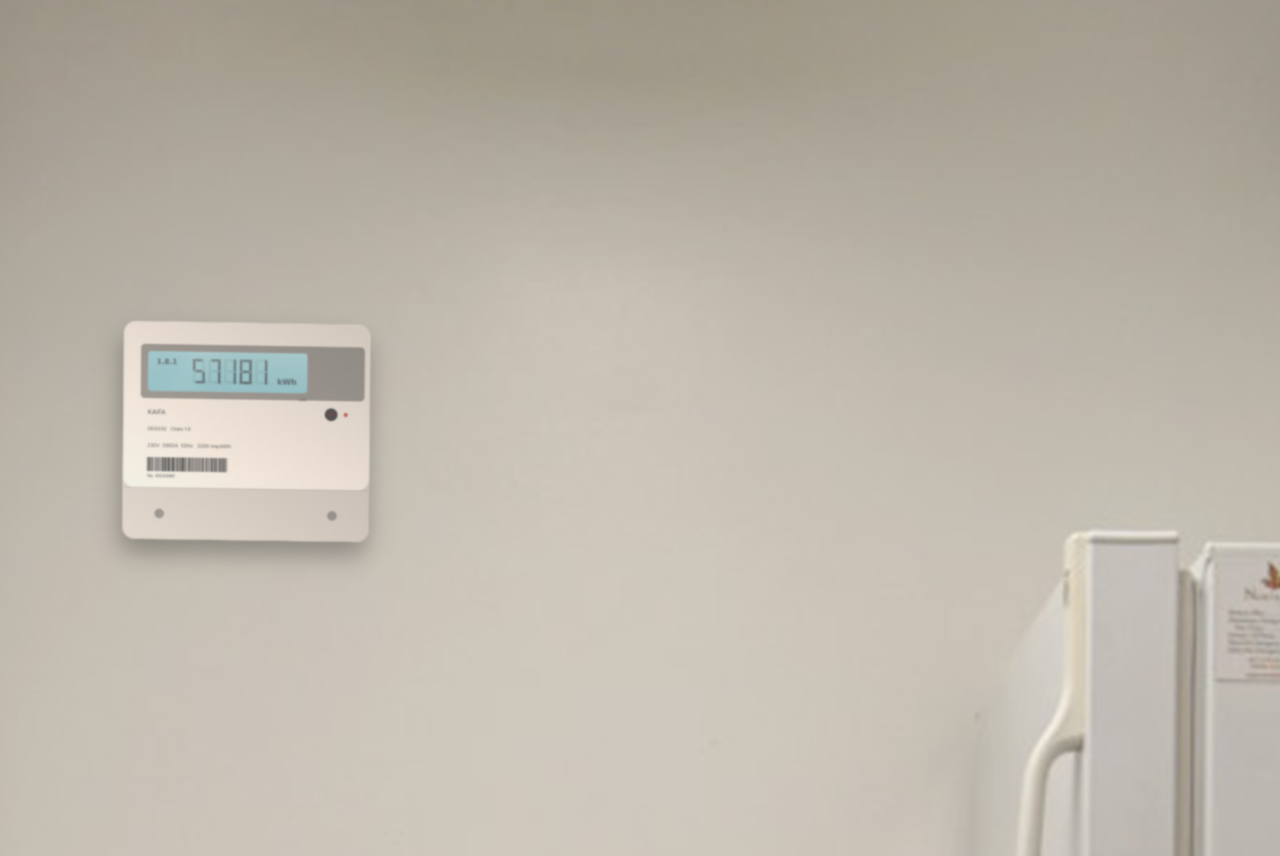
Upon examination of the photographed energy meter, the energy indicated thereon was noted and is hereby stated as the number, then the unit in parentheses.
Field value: 57181 (kWh)
